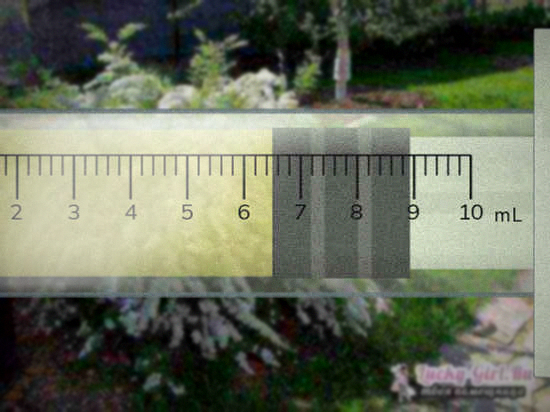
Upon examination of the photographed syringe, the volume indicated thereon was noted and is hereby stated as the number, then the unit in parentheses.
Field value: 6.5 (mL)
